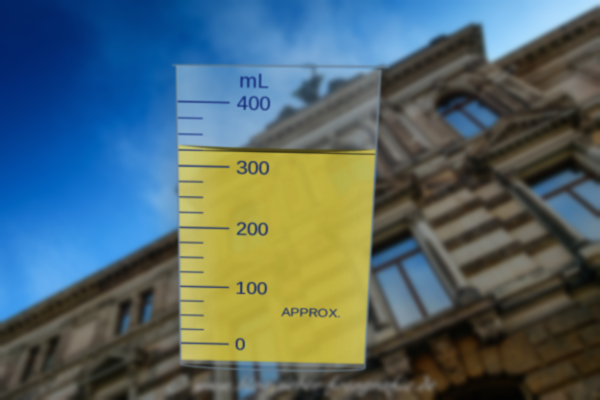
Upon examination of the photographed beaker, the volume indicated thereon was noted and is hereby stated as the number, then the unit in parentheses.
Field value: 325 (mL)
